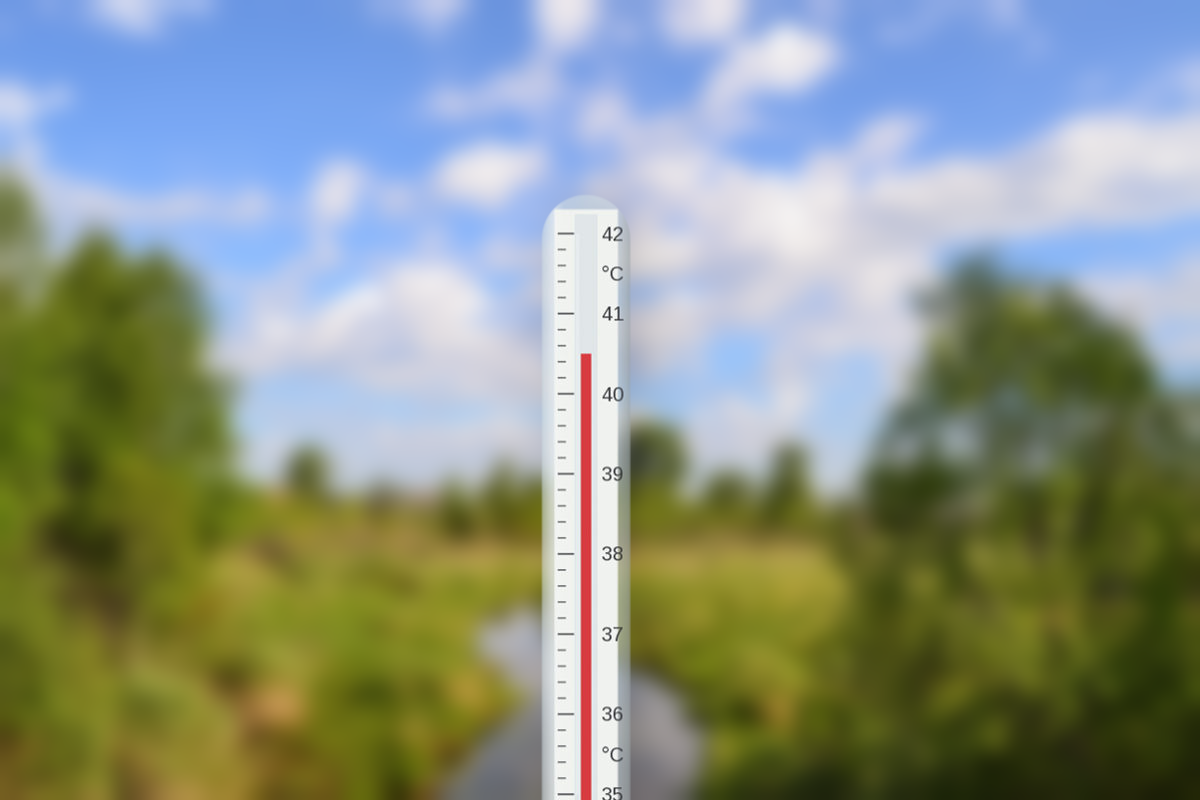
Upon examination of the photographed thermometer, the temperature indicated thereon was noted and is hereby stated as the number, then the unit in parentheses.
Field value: 40.5 (°C)
